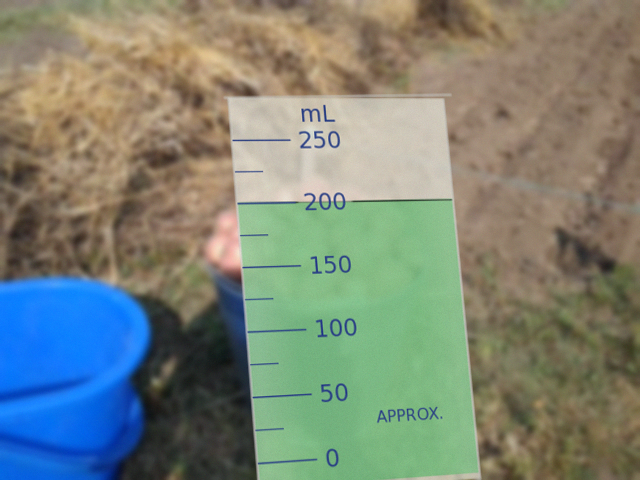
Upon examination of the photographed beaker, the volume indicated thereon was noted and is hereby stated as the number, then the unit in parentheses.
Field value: 200 (mL)
